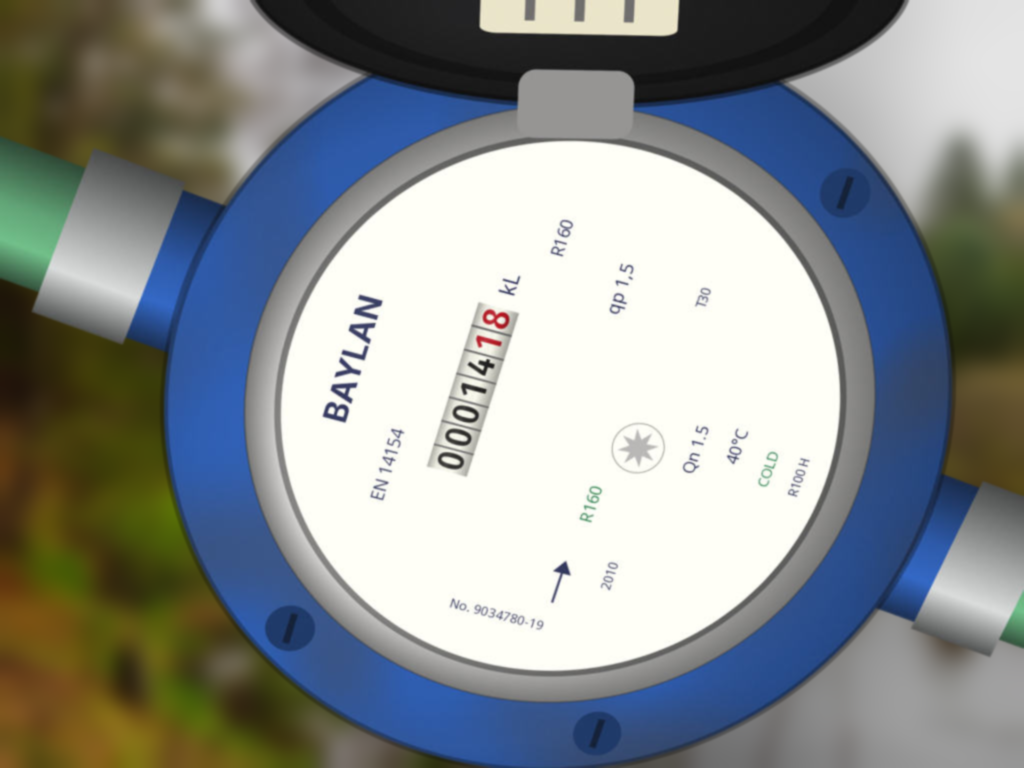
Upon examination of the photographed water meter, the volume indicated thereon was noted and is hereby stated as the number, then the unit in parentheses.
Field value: 14.18 (kL)
